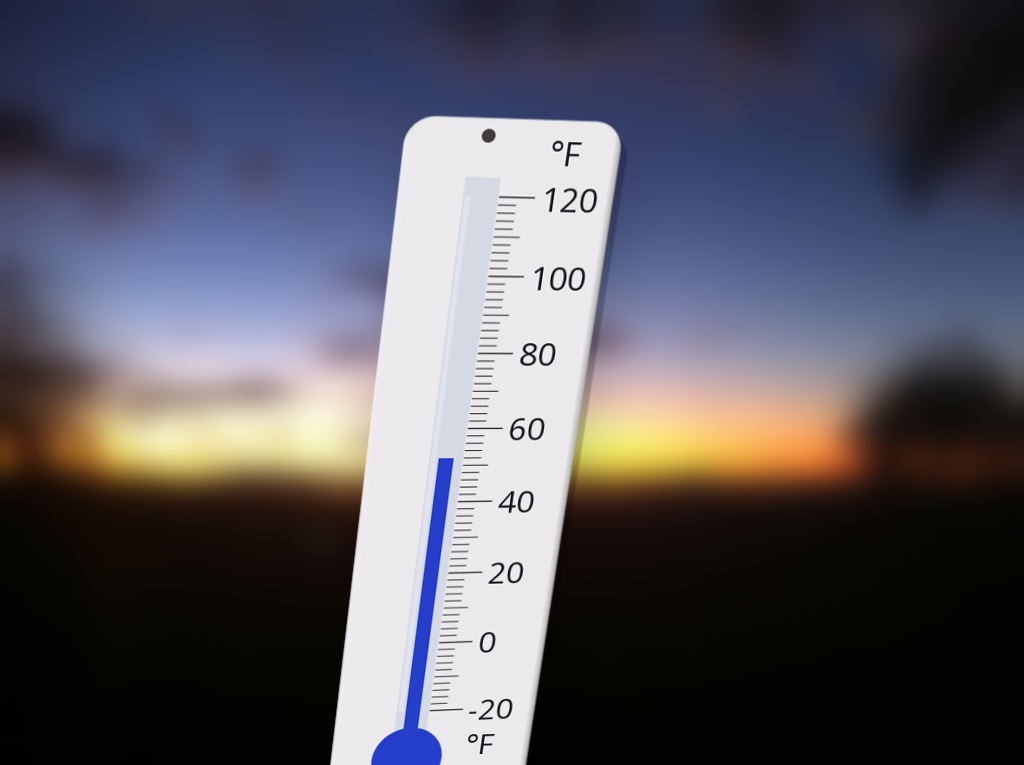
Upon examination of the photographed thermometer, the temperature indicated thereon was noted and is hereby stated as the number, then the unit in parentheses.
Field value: 52 (°F)
